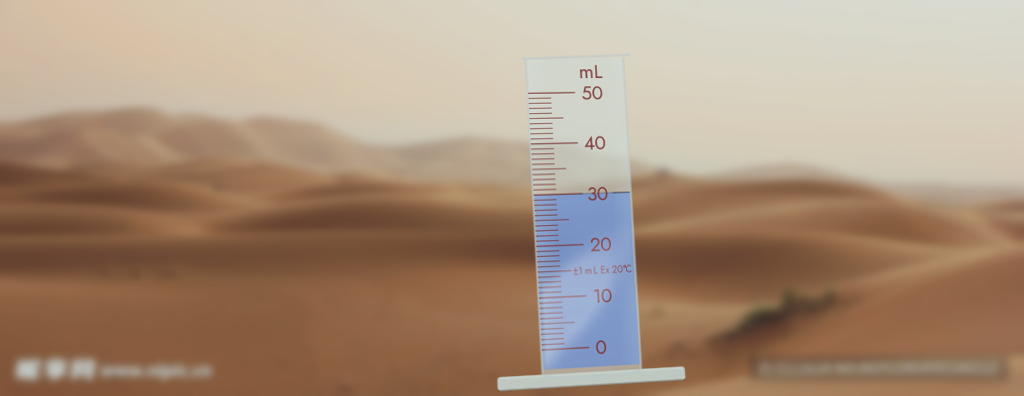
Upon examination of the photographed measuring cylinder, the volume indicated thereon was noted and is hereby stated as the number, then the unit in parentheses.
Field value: 30 (mL)
